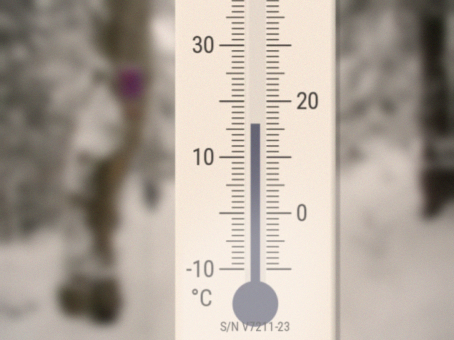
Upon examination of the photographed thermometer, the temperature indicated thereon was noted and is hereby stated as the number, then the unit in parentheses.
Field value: 16 (°C)
